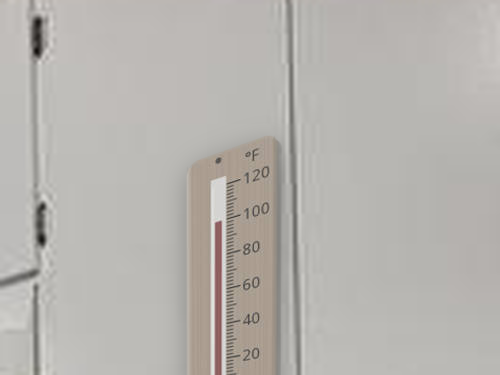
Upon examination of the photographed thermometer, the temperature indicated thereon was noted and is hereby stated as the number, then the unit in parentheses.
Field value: 100 (°F)
